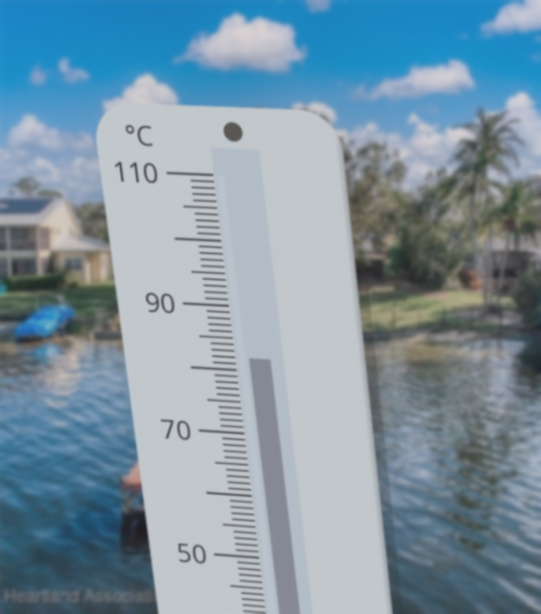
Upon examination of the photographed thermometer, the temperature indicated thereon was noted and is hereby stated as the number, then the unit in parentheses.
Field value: 82 (°C)
